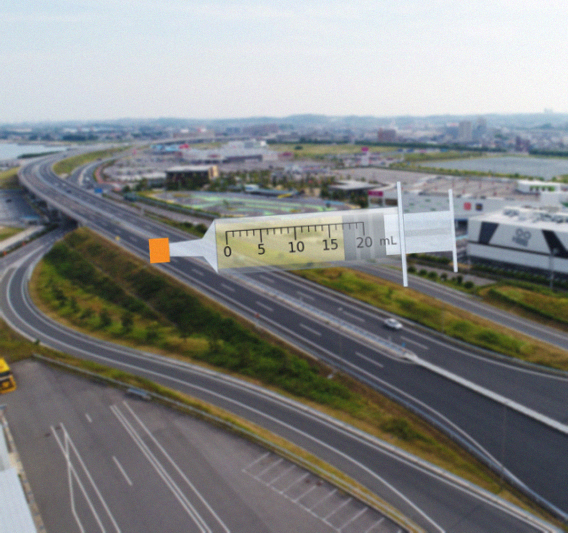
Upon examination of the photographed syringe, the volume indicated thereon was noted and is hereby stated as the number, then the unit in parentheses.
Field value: 17 (mL)
